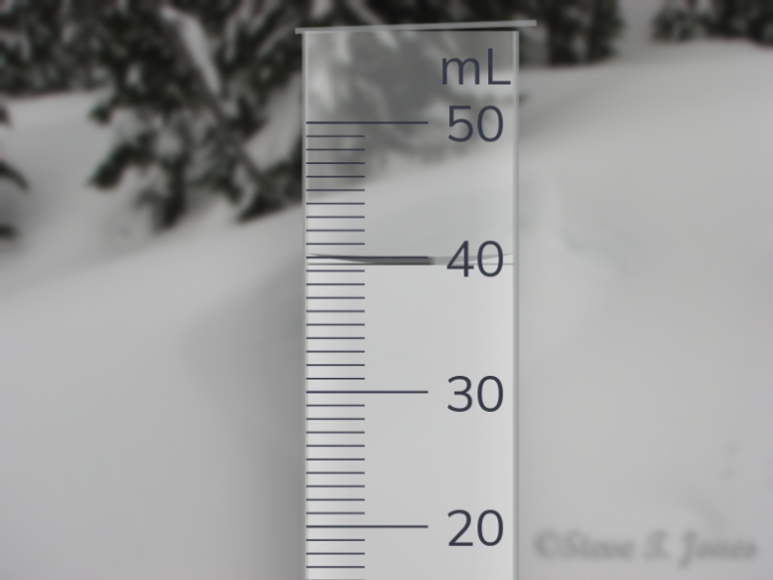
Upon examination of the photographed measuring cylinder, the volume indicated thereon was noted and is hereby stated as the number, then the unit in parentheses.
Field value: 39.5 (mL)
